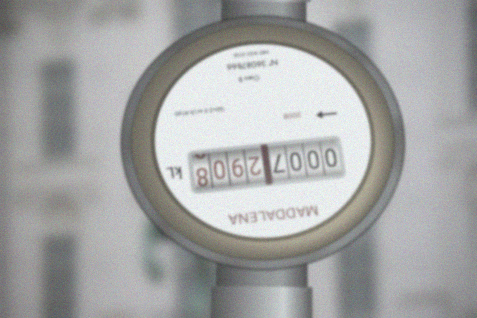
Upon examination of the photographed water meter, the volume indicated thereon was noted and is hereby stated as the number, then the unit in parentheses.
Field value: 7.2908 (kL)
